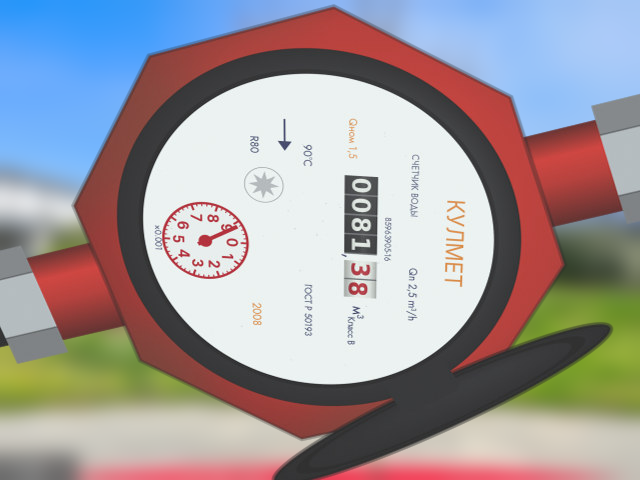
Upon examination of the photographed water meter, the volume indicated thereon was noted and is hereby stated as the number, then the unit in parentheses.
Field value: 81.379 (m³)
